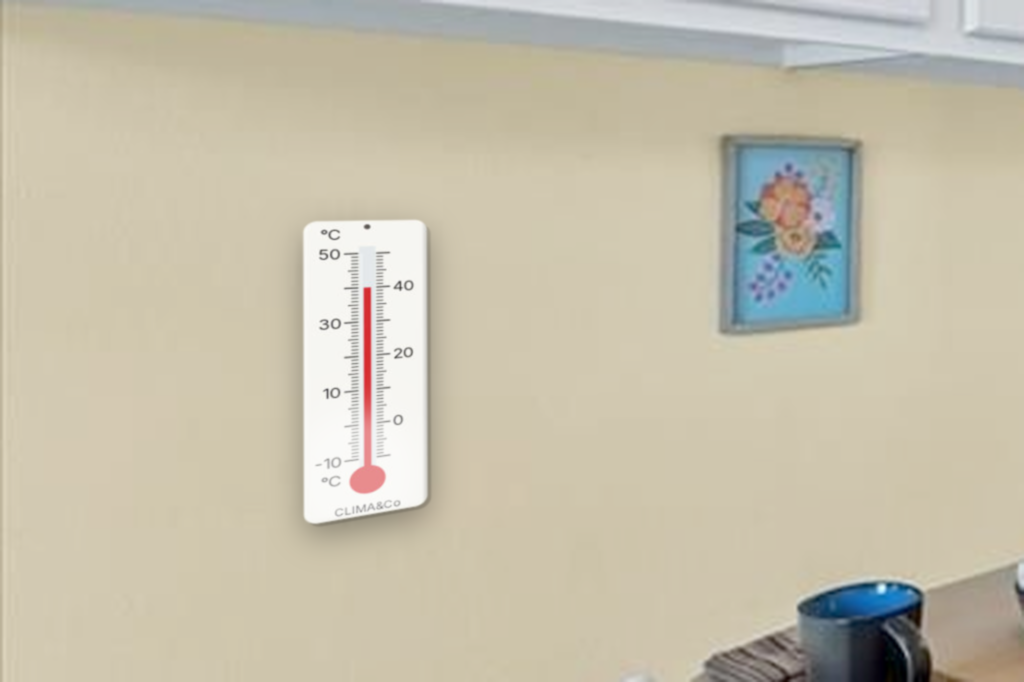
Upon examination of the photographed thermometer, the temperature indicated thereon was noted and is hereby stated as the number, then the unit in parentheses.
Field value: 40 (°C)
